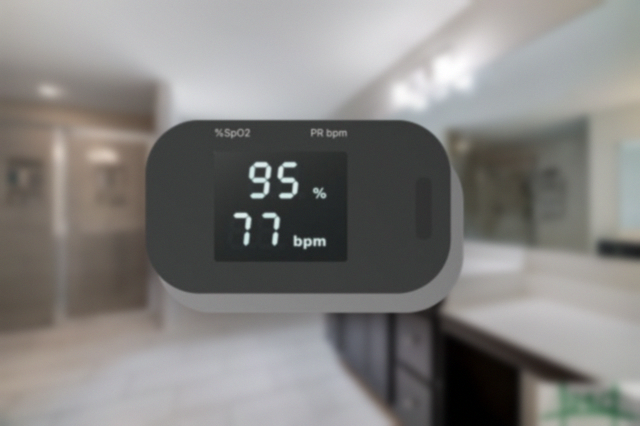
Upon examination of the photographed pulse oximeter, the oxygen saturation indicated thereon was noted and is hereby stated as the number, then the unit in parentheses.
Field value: 95 (%)
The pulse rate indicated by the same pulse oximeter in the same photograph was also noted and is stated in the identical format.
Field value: 77 (bpm)
